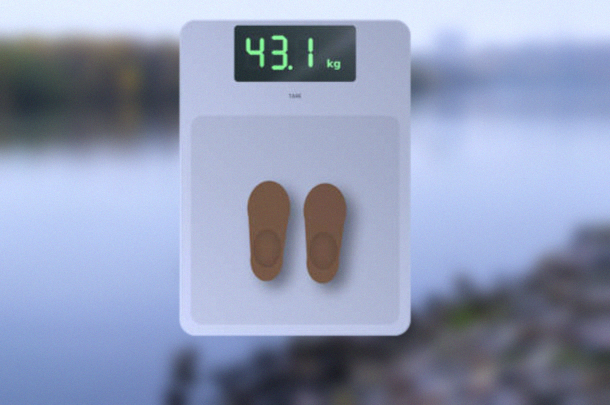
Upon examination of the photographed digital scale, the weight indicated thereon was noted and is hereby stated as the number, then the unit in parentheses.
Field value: 43.1 (kg)
